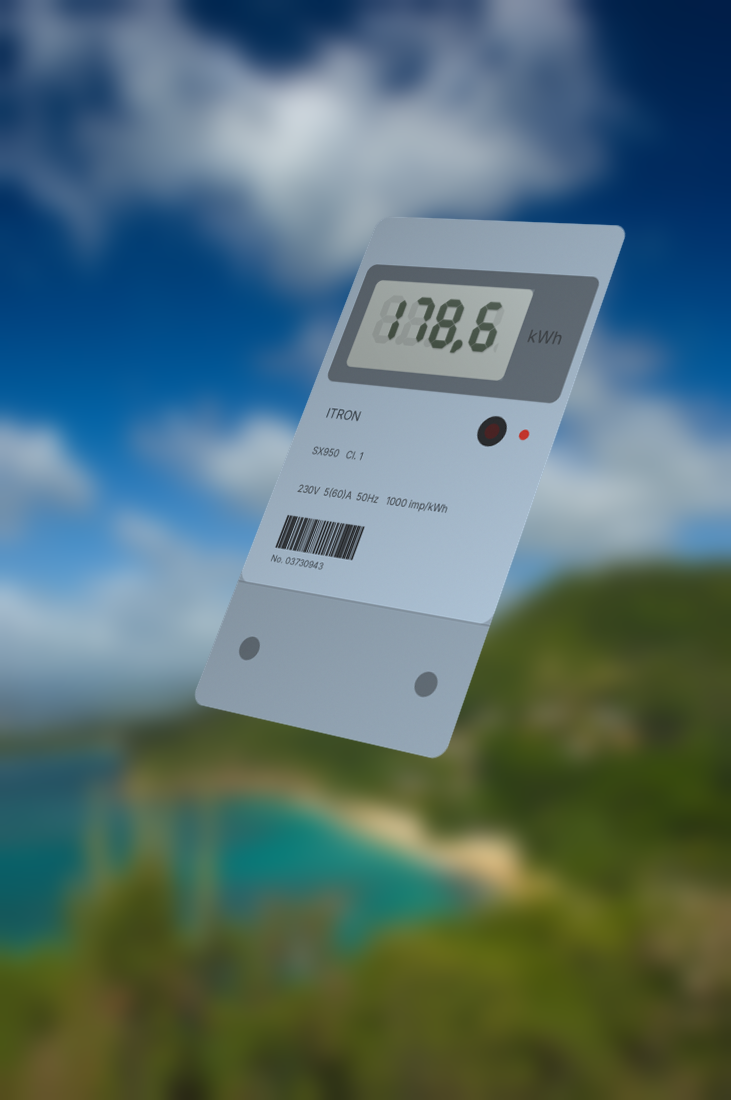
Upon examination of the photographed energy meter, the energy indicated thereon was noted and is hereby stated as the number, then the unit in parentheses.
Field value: 178.6 (kWh)
